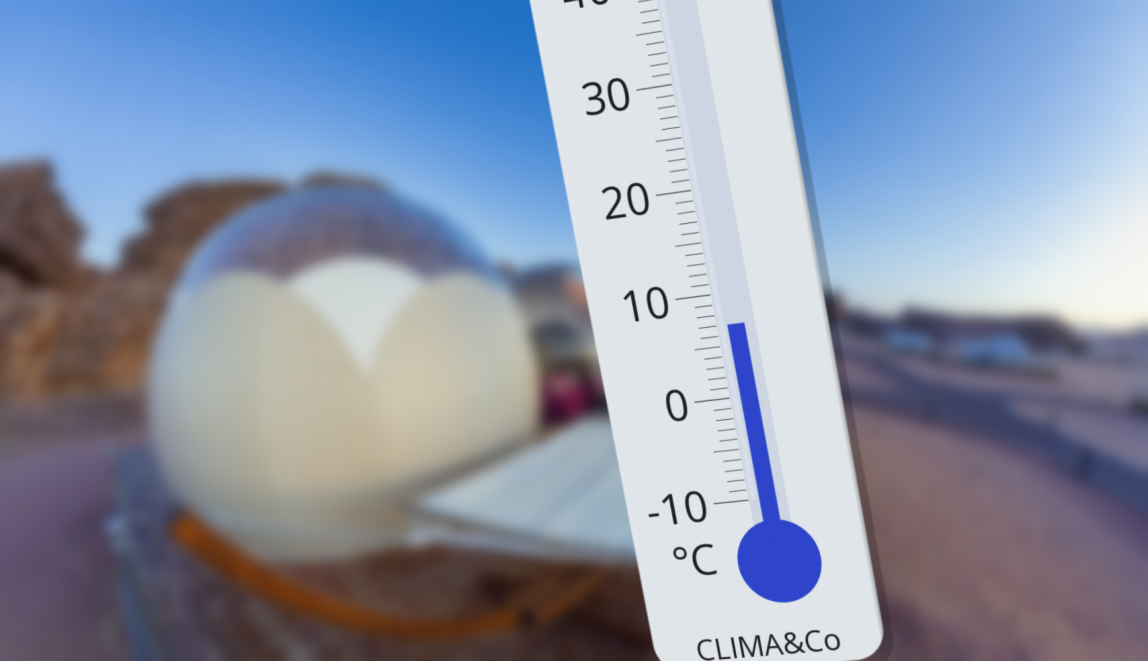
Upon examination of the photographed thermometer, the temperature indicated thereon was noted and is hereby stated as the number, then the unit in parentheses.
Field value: 7 (°C)
